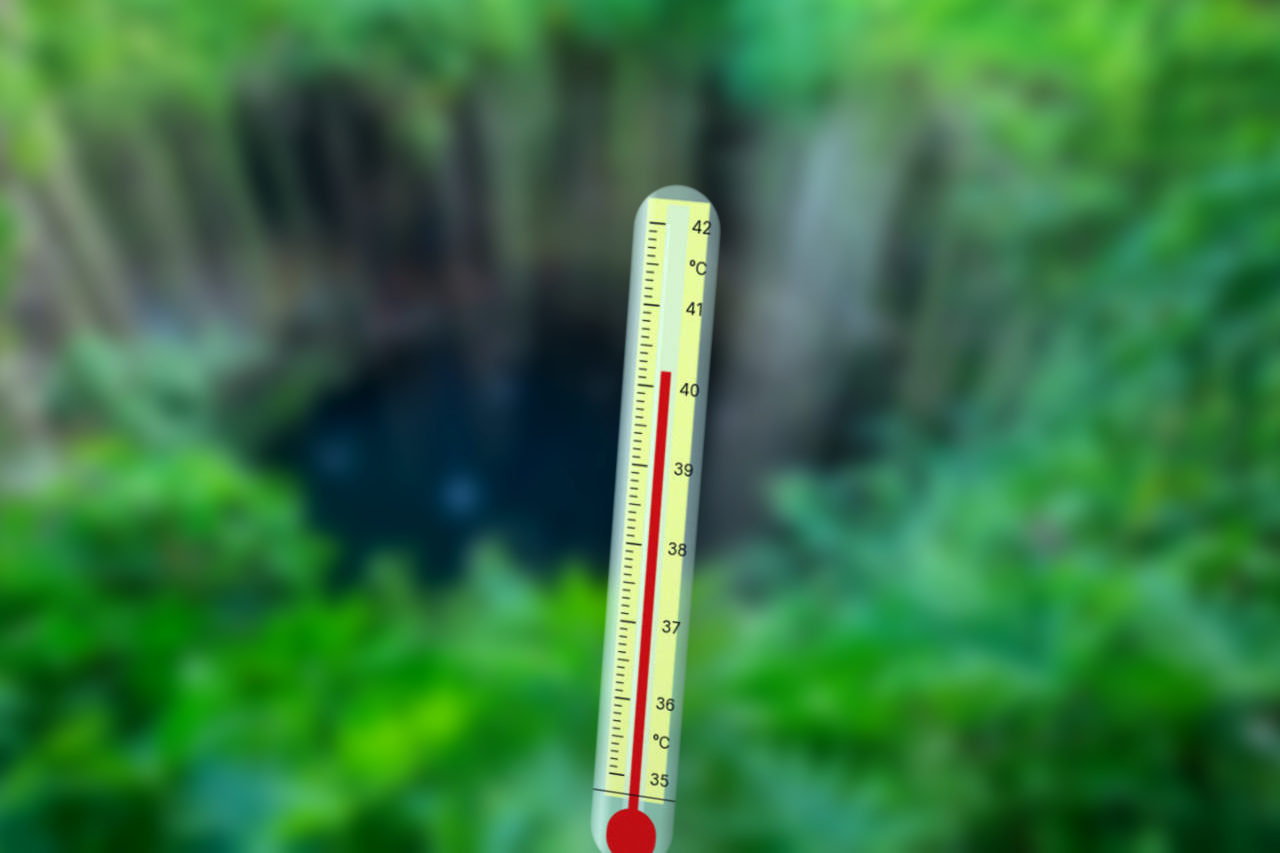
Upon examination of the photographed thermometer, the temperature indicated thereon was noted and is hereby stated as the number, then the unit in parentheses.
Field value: 40.2 (°C)
